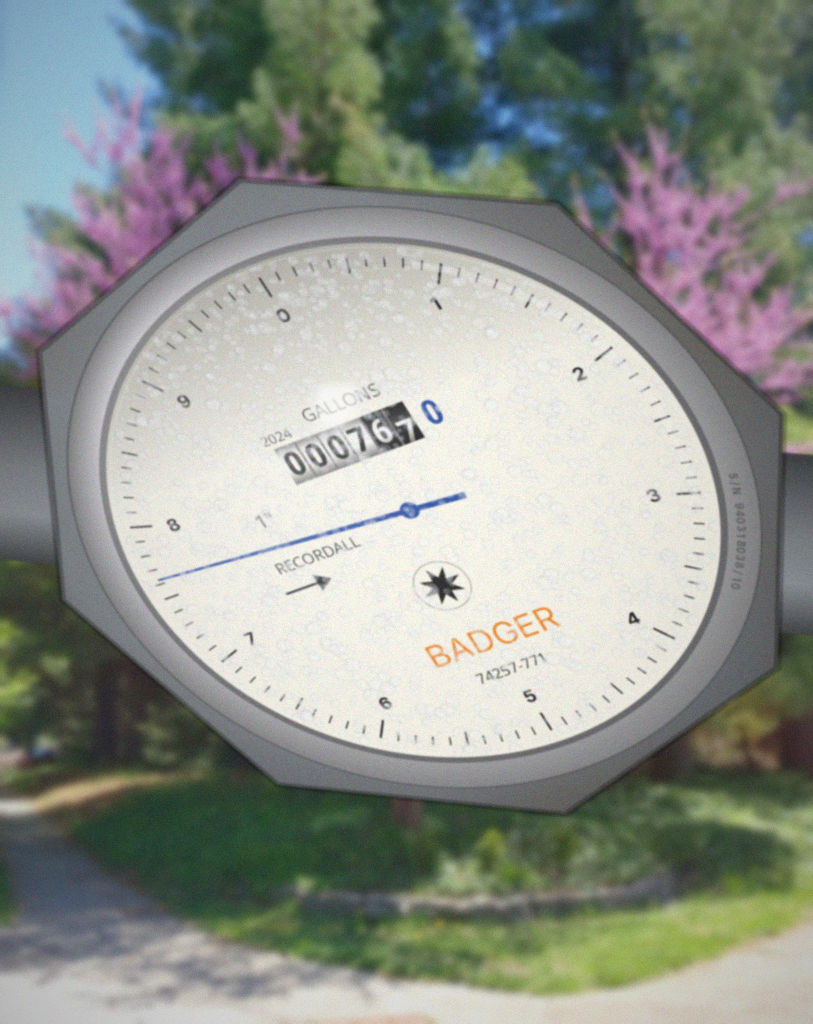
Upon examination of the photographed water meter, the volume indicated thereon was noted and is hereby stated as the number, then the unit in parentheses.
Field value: 7667.6 (gal)
